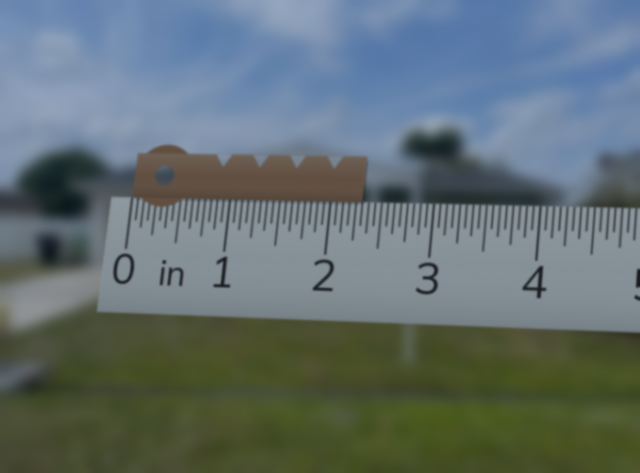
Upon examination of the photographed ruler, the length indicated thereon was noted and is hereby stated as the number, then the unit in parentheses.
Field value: 2.3125 (in)
